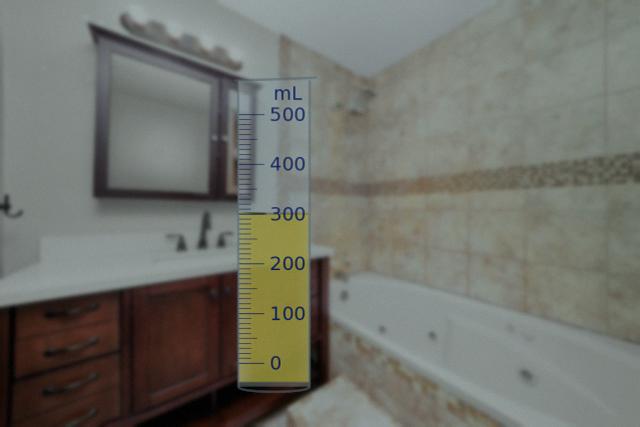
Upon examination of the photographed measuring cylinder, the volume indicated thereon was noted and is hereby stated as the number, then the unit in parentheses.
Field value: 300 (mL)
